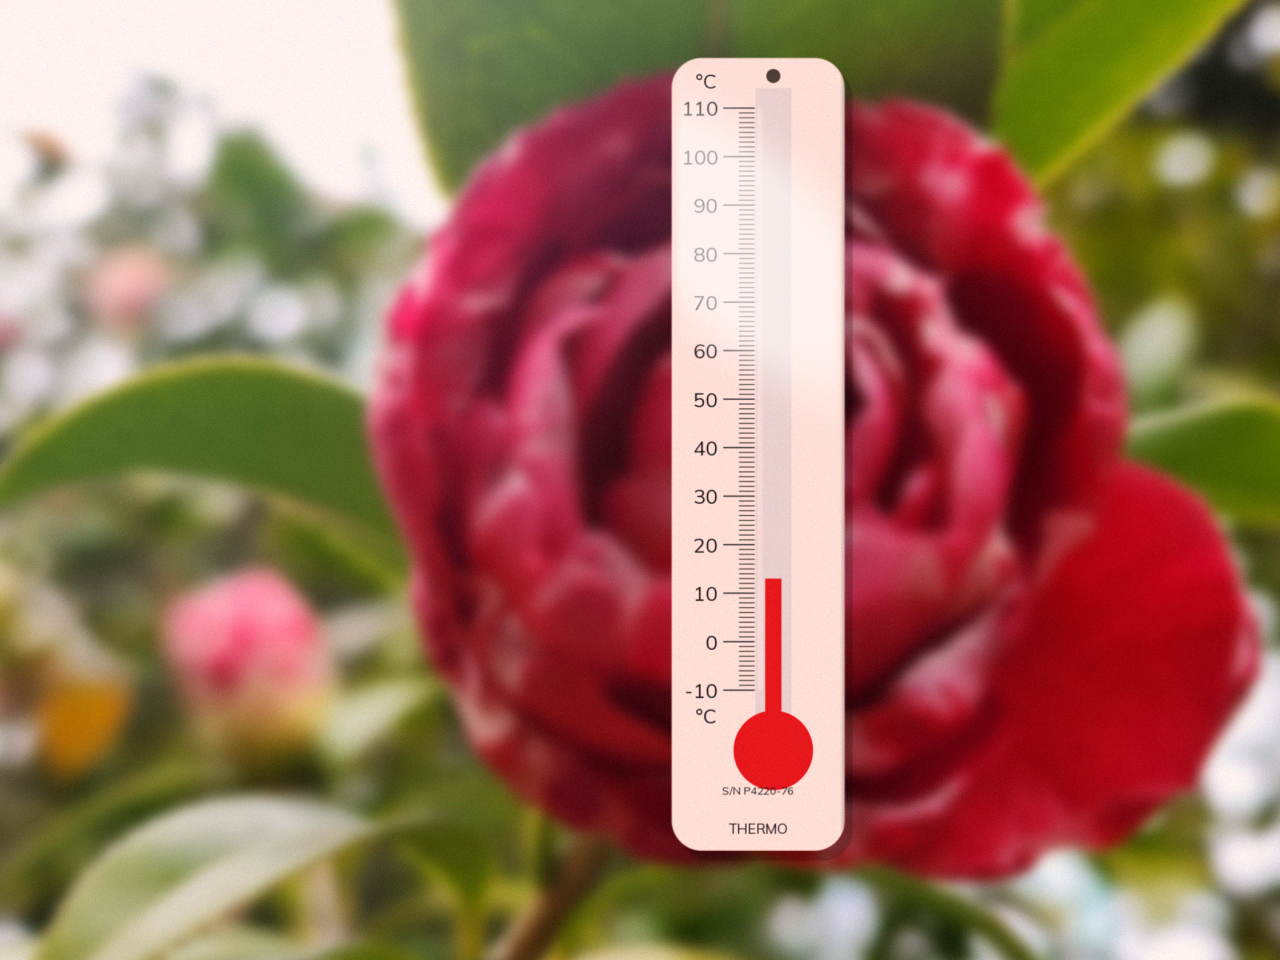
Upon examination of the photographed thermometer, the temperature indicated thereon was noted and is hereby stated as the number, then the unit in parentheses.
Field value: 13 (°C)
